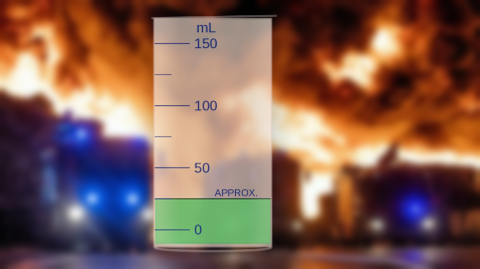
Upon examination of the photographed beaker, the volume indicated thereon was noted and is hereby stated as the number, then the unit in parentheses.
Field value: 25 (mL)
